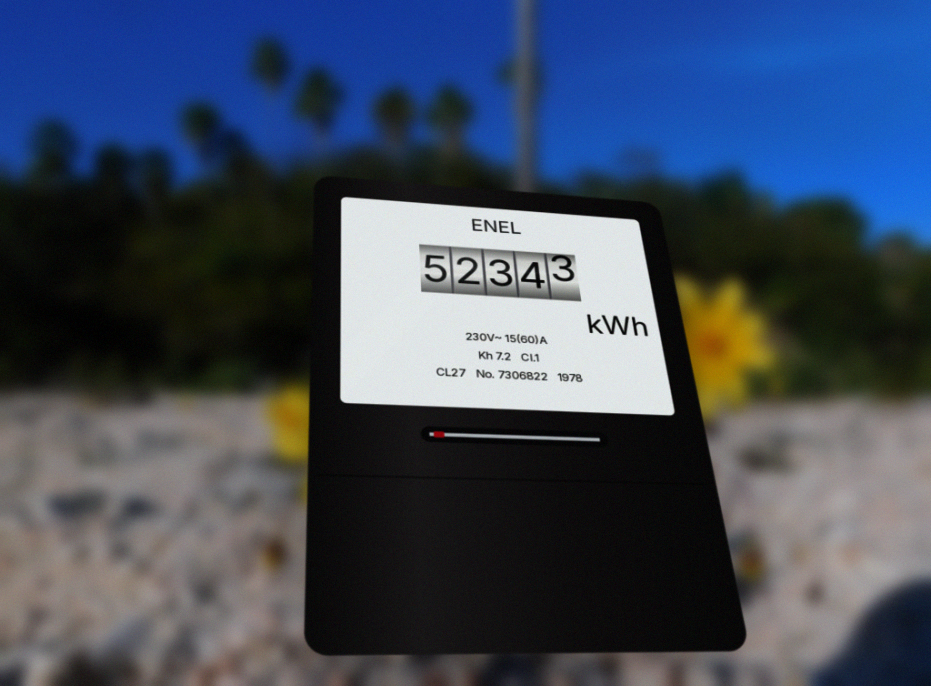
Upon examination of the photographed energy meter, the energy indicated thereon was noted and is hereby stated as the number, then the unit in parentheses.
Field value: 52343 (kWh)
